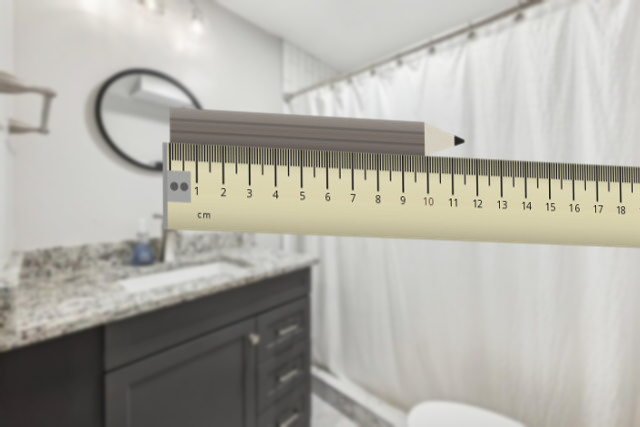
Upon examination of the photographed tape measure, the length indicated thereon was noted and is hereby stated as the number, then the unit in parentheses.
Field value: 11.5 (cm)
